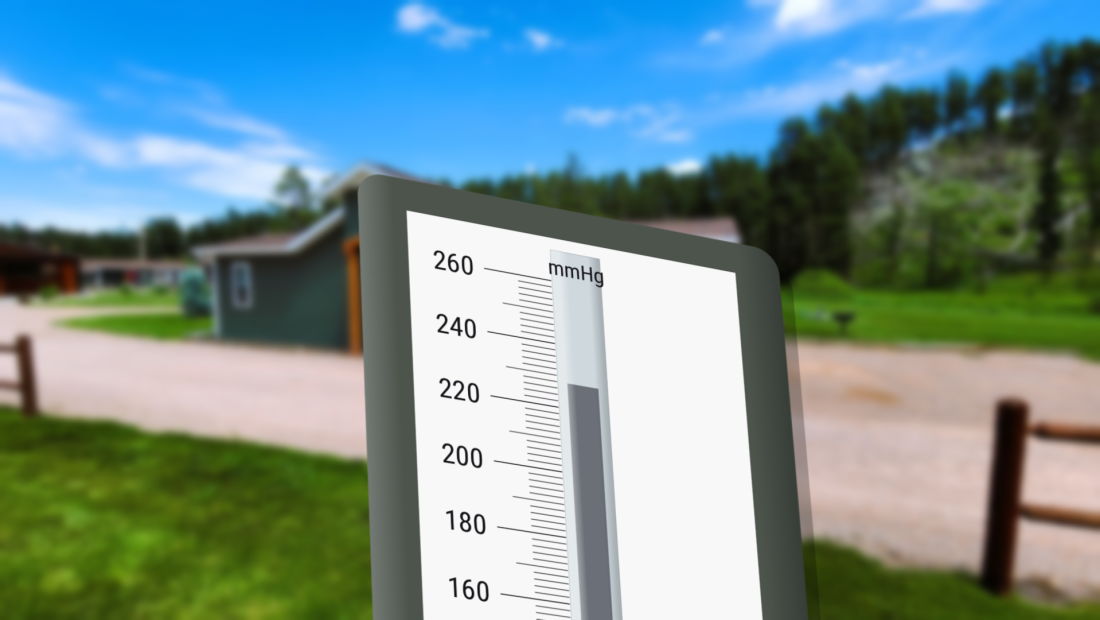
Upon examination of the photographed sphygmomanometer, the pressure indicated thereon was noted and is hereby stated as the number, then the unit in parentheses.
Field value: 228 (mmHg)
